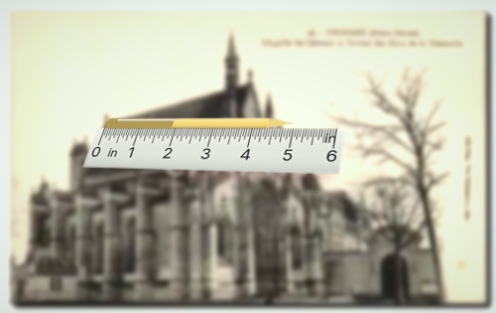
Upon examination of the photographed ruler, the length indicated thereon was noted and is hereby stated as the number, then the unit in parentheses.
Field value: 5 (in)
